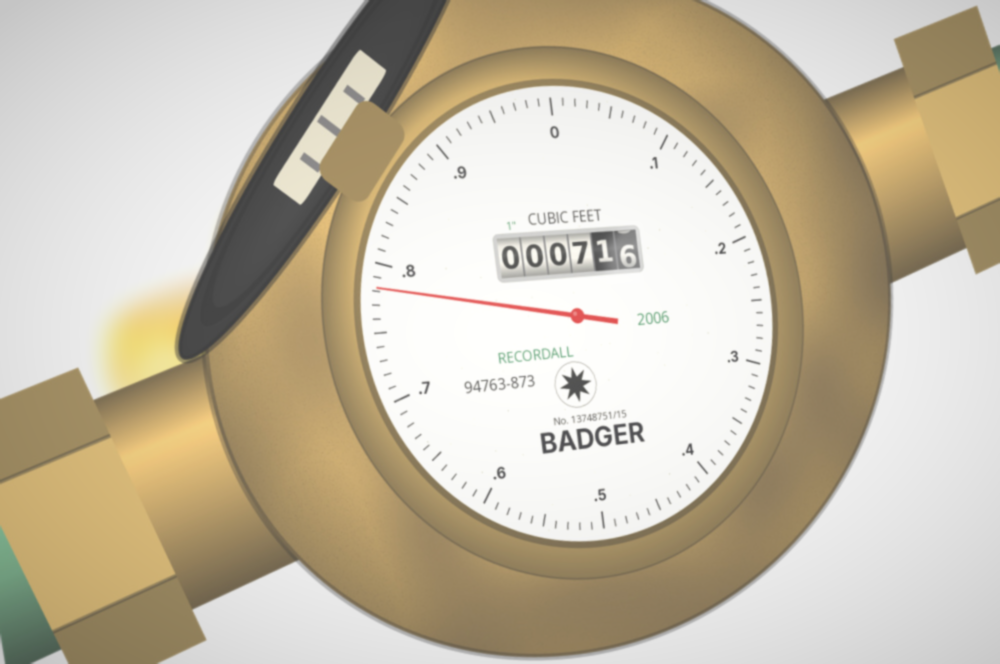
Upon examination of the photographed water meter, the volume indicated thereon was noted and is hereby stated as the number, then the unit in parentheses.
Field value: 715.78 (ft³)
